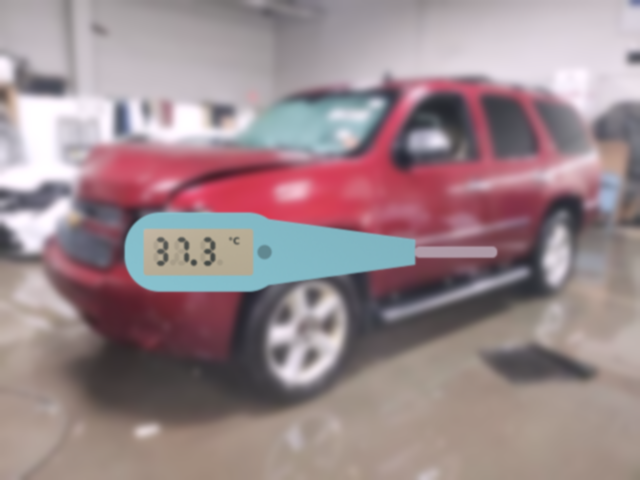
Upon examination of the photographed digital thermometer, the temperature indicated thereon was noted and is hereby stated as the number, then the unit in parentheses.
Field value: 37.3 (°C)
